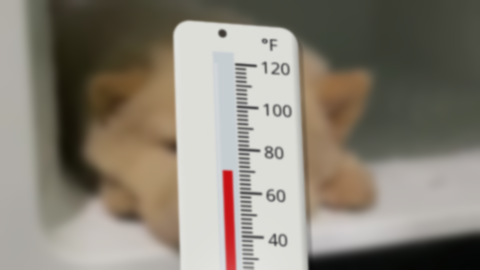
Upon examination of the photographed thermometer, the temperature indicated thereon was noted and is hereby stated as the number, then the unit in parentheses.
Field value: 70 (°F)
